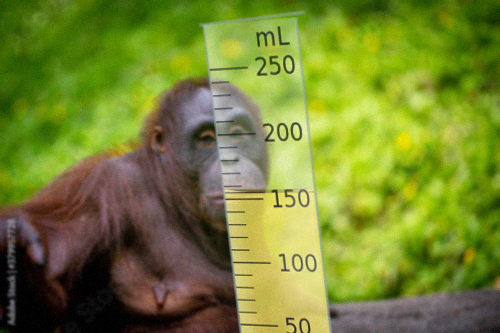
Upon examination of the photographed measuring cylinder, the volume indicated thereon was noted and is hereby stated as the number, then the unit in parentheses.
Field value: 155 (mL)
